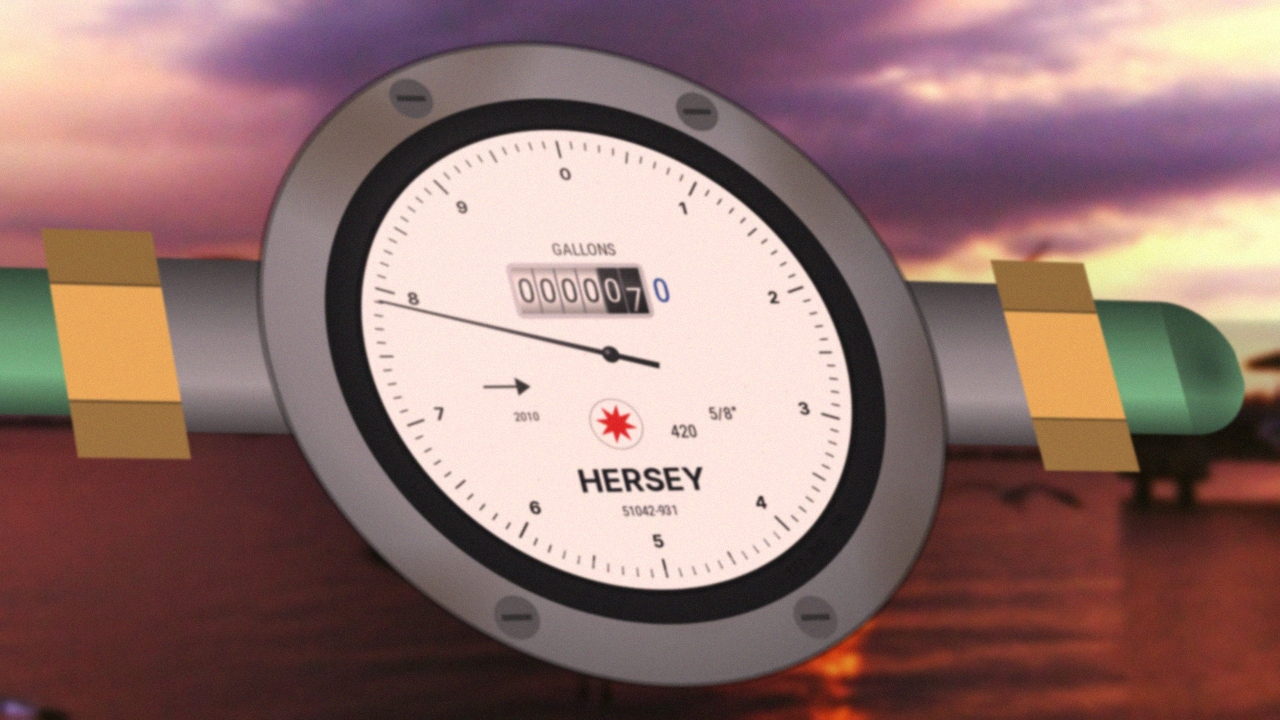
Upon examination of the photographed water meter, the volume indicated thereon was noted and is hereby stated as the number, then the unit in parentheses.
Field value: 67.9 (gal)
